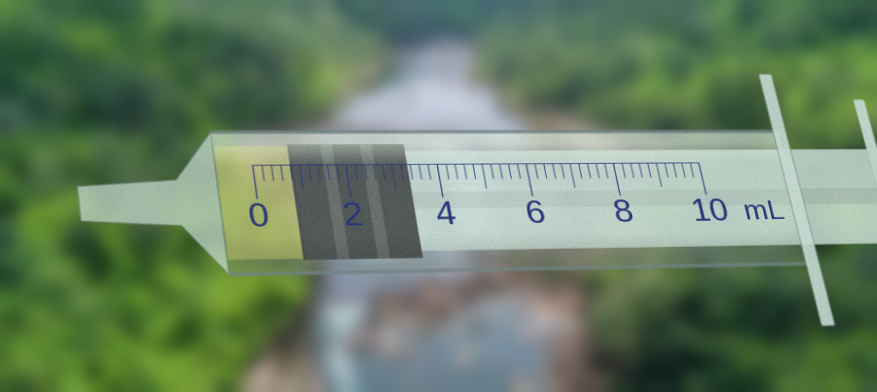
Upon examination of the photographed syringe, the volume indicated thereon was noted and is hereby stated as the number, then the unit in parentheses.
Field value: 0.8 (mL)
